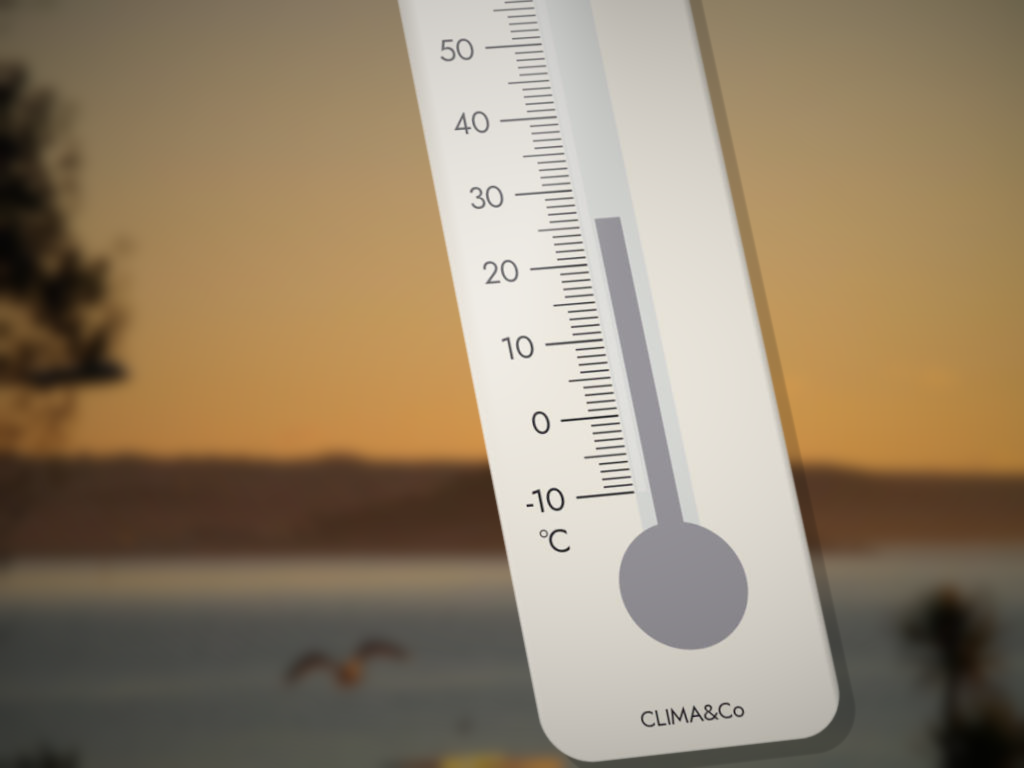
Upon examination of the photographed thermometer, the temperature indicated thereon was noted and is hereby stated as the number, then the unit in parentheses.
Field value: 26 (°C)
